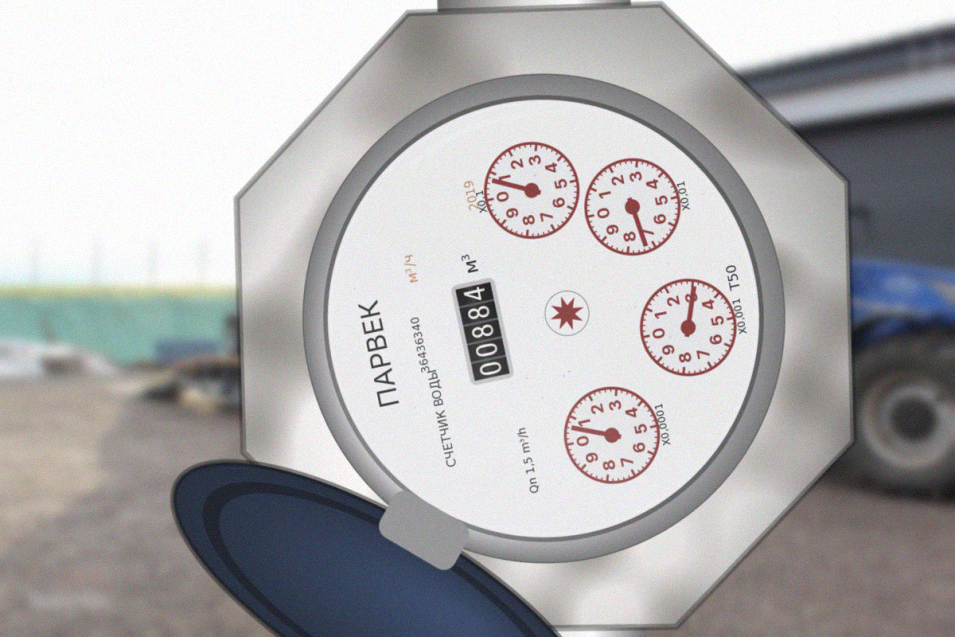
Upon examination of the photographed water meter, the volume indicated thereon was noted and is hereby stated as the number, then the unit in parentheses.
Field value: 884.0730 (m³)
